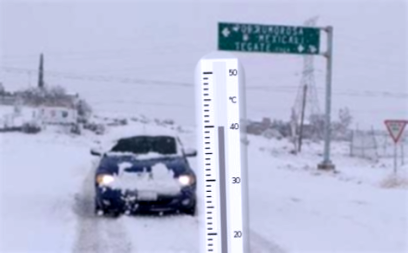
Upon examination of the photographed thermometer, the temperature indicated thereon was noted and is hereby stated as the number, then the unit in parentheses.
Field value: 40 (°C)
